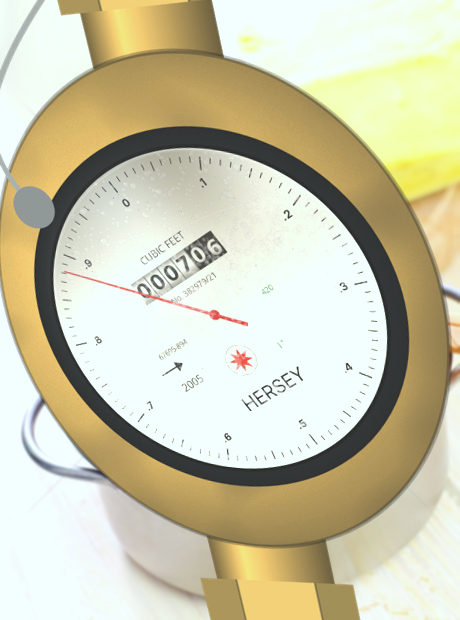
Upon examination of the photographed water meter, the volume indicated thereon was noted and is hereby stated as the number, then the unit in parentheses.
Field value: 705.88 (ft³)
